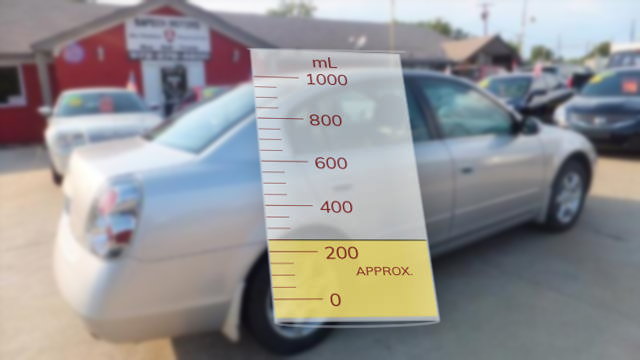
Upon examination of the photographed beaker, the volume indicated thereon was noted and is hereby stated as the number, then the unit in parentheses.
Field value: 250 (mL)
